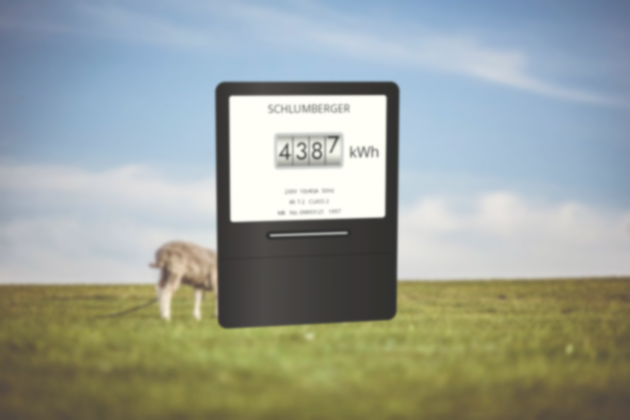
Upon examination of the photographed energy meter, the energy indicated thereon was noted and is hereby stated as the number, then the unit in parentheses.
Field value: 4387 (kWh)
